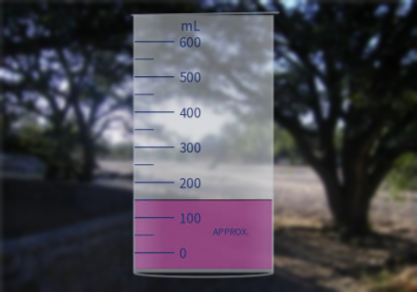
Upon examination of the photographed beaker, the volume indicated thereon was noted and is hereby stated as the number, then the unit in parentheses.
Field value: 150 (mL)
